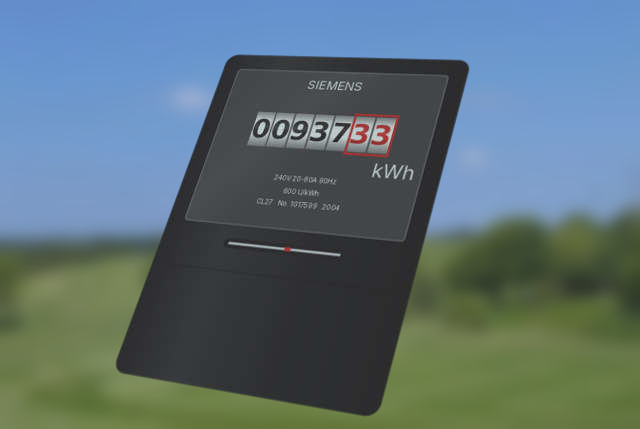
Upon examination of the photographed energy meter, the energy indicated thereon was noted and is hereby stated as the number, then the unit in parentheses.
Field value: 937.33 (kWh)
